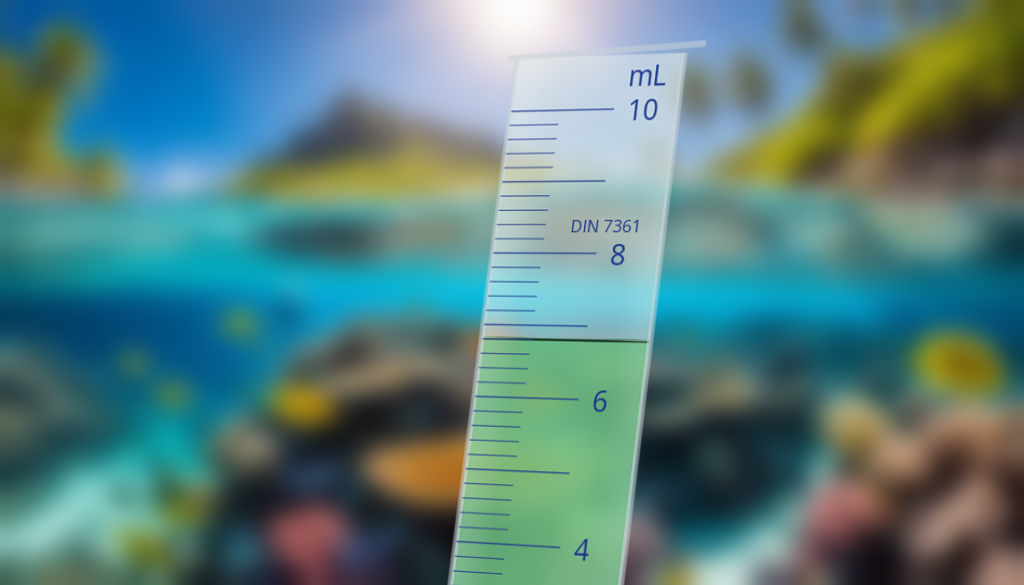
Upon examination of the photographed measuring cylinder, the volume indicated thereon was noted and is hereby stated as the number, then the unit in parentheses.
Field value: 6.8 (mL)
